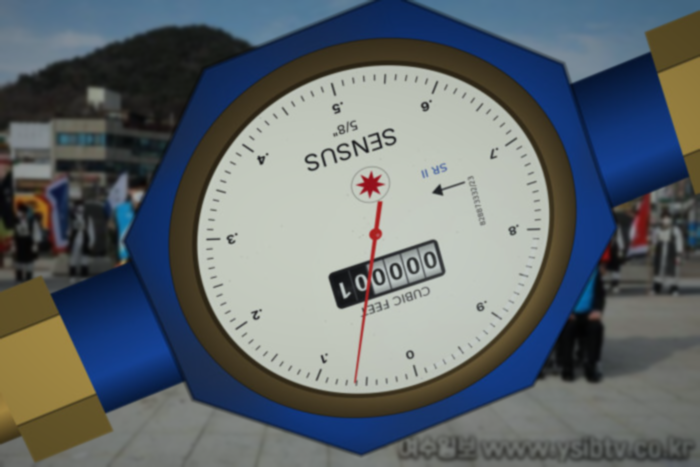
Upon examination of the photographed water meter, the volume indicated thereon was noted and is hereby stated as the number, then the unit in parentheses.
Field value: 1.06 (ft³)
